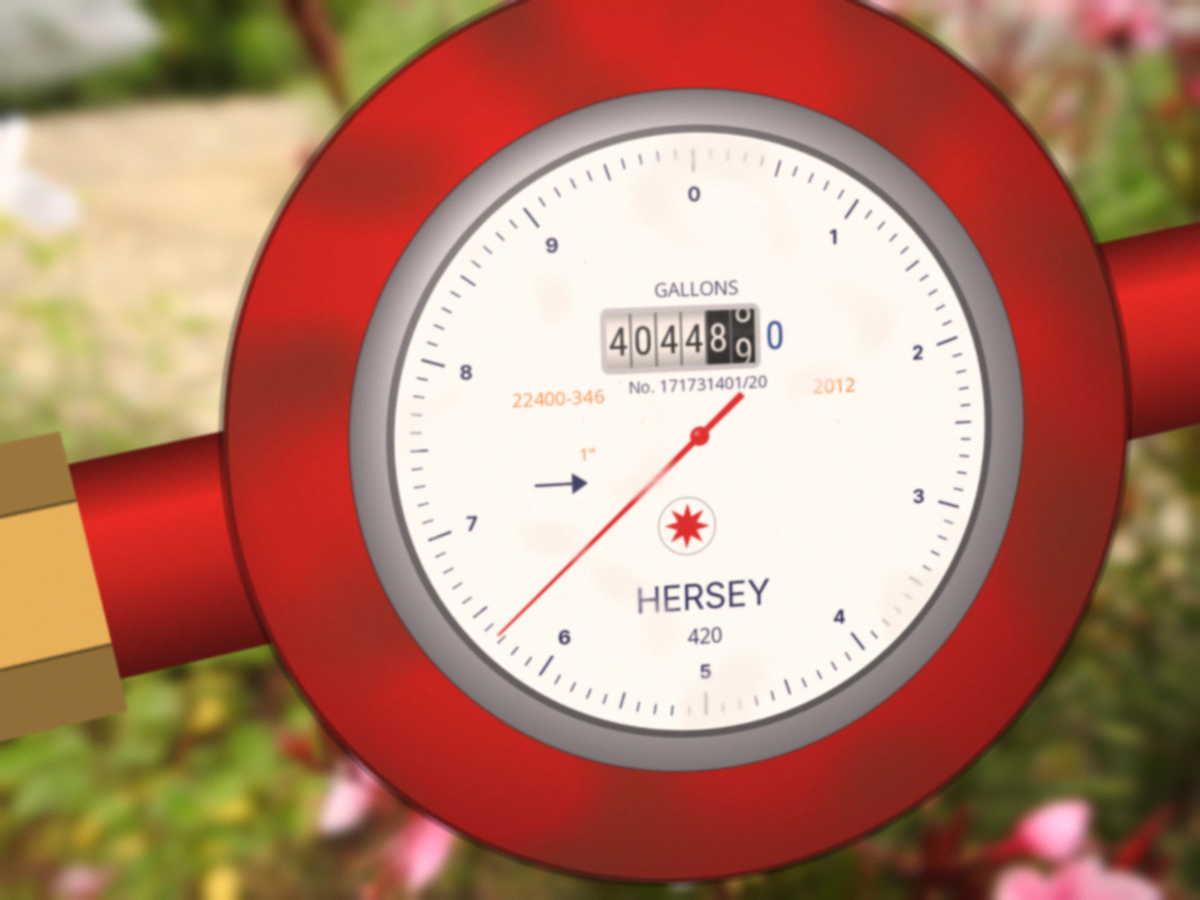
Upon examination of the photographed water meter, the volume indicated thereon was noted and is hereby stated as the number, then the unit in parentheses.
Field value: 4044886.3 (gal)
